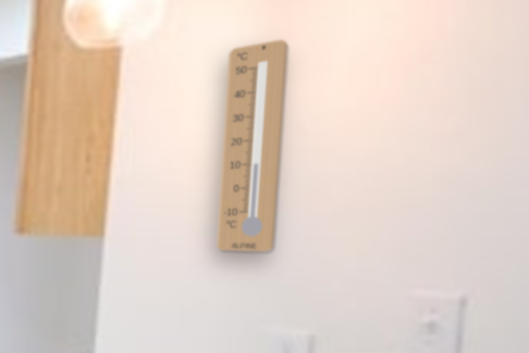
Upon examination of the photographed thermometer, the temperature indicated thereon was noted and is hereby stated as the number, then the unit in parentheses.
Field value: 10 (°C)
